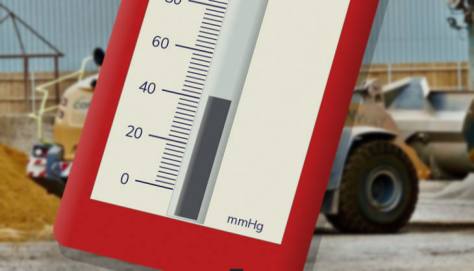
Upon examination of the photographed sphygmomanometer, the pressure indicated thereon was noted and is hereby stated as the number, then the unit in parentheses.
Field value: 42 (mmHg)
